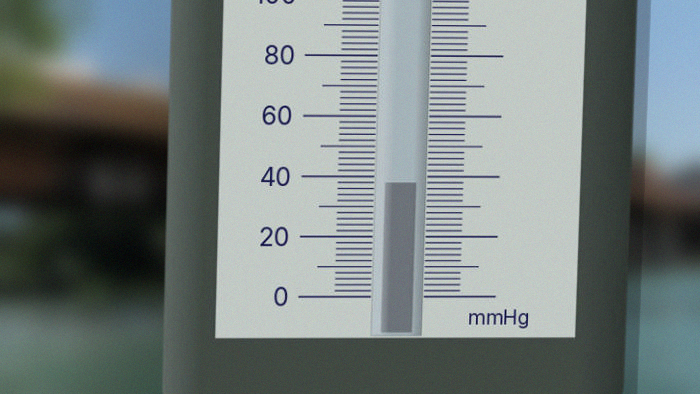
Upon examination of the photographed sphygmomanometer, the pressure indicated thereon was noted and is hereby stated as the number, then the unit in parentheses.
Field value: 38 (mmHg)
